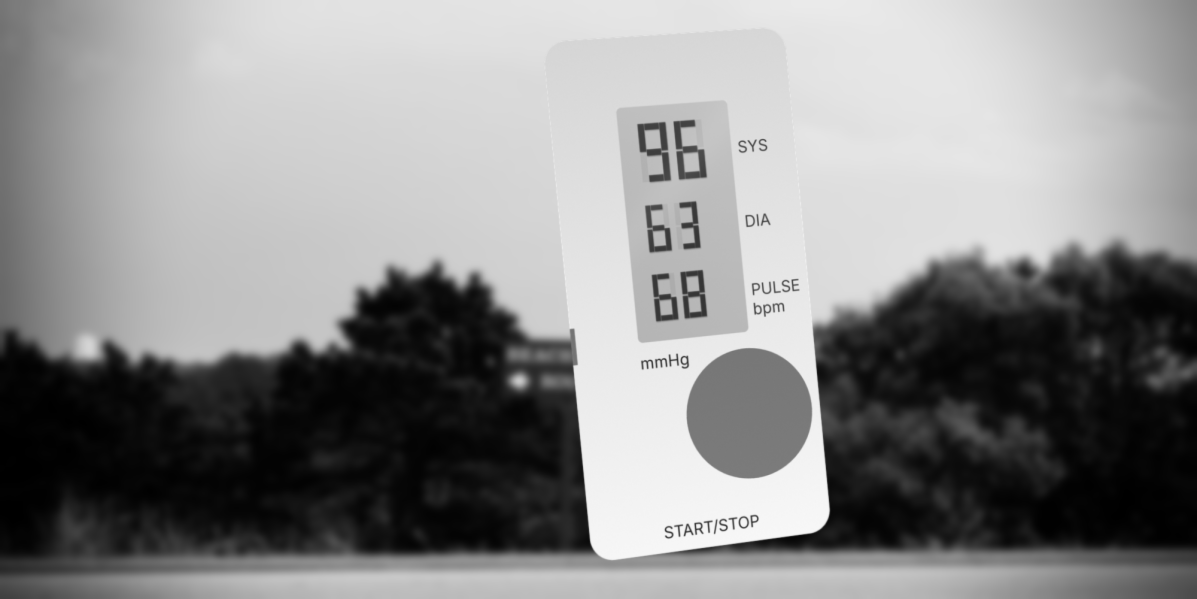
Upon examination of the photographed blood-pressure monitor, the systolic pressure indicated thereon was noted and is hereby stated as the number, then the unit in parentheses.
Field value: 96 (mmHg)
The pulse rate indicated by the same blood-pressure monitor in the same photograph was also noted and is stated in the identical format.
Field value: 68 (bpm)
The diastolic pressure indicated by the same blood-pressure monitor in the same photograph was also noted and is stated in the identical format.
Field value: 63 (mmHg)
